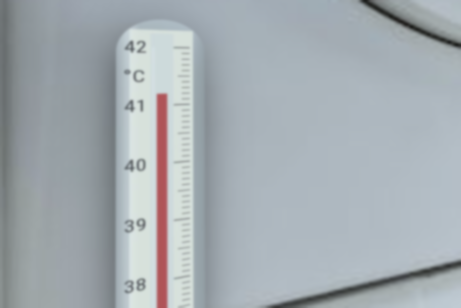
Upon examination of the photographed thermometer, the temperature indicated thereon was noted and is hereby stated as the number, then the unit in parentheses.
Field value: 41.2 (°C)
